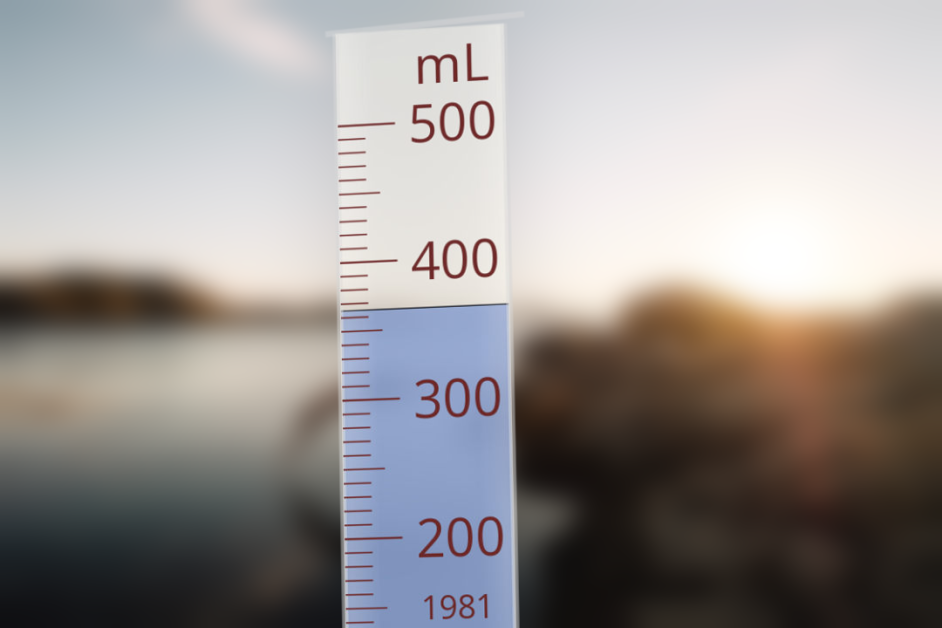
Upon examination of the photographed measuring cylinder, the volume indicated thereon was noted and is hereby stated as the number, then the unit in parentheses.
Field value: 365 (mL)
